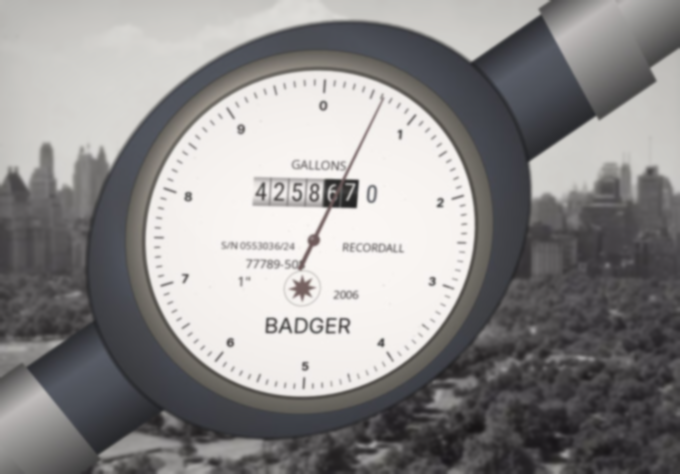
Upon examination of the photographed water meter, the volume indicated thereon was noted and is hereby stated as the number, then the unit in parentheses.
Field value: 4258670.6 (gal)
